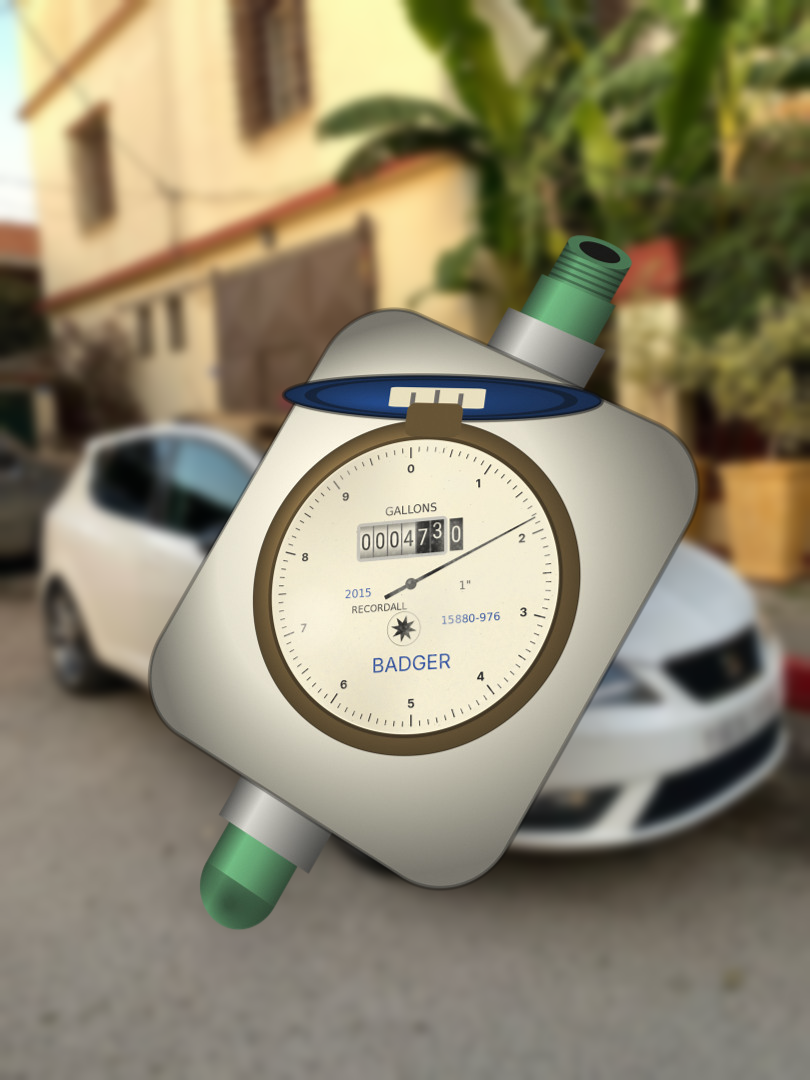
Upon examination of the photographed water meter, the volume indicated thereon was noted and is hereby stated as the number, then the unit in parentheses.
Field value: 4731.8 (gal)
